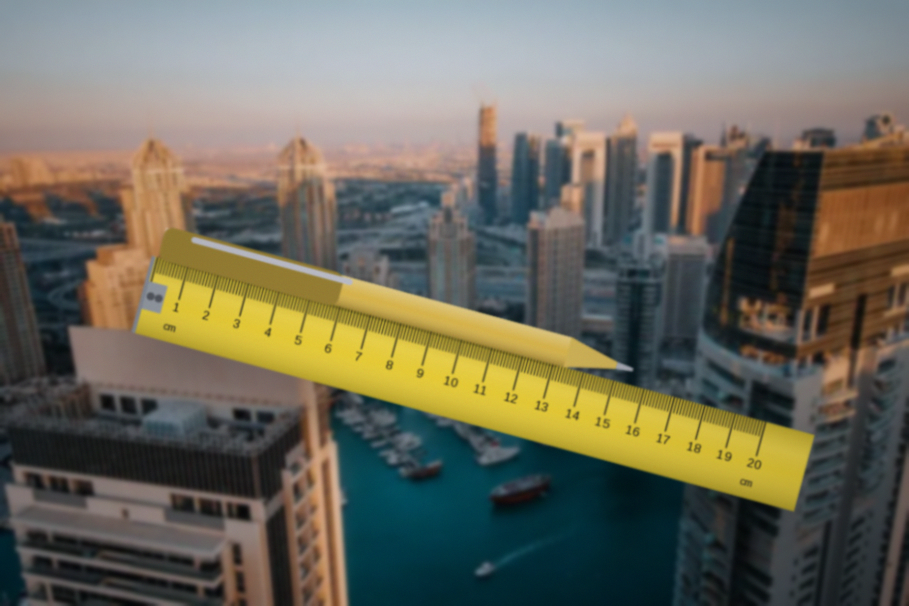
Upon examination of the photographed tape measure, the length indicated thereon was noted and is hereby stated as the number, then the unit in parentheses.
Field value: 15.5 (cm)
